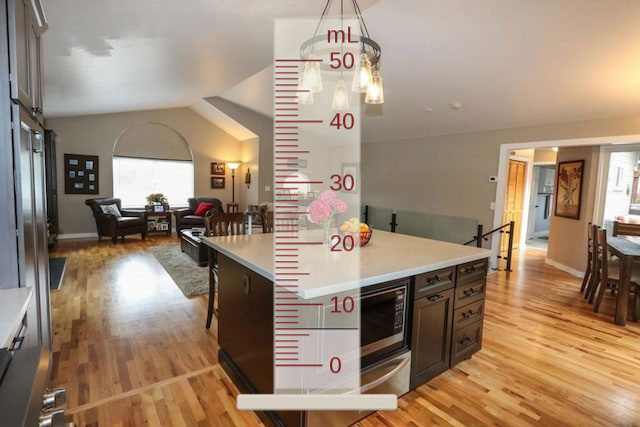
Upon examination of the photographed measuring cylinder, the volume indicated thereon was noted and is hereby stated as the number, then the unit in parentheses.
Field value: 6 (mL)
